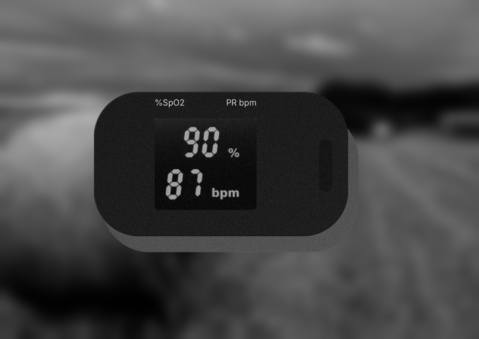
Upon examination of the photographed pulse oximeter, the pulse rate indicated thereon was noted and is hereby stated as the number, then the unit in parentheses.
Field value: 87 (bpm)
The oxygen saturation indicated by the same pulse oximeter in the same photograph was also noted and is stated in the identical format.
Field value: 90 (%)
